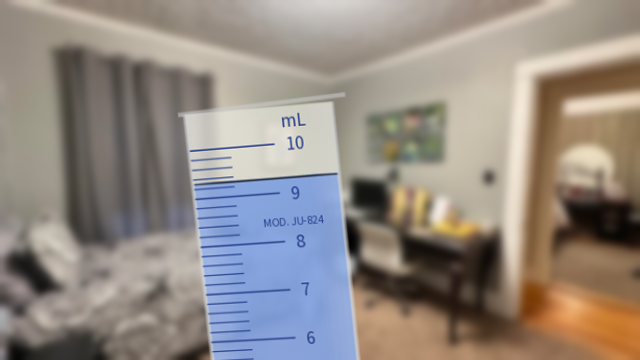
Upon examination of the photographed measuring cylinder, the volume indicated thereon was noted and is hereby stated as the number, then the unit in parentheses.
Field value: 9.3 (mL)
